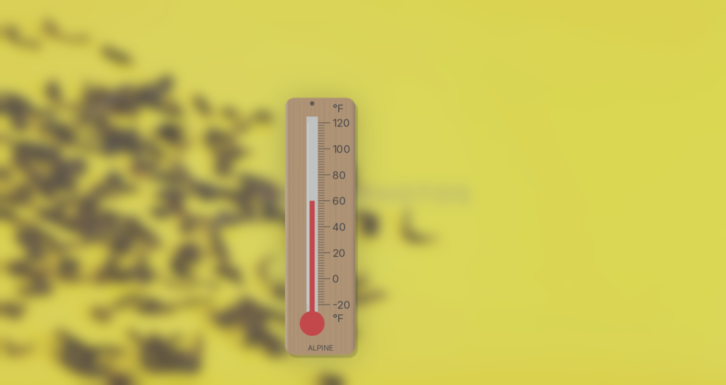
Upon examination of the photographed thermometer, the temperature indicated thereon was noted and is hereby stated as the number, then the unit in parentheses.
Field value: 60 (°F)
